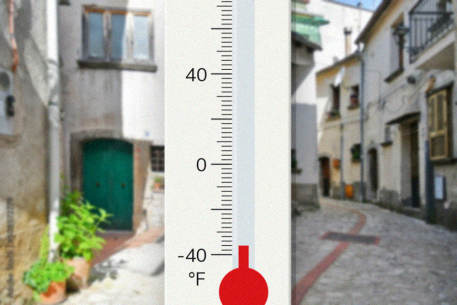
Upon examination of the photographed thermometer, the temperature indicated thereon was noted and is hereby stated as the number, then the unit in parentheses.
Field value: -36 (°F)
